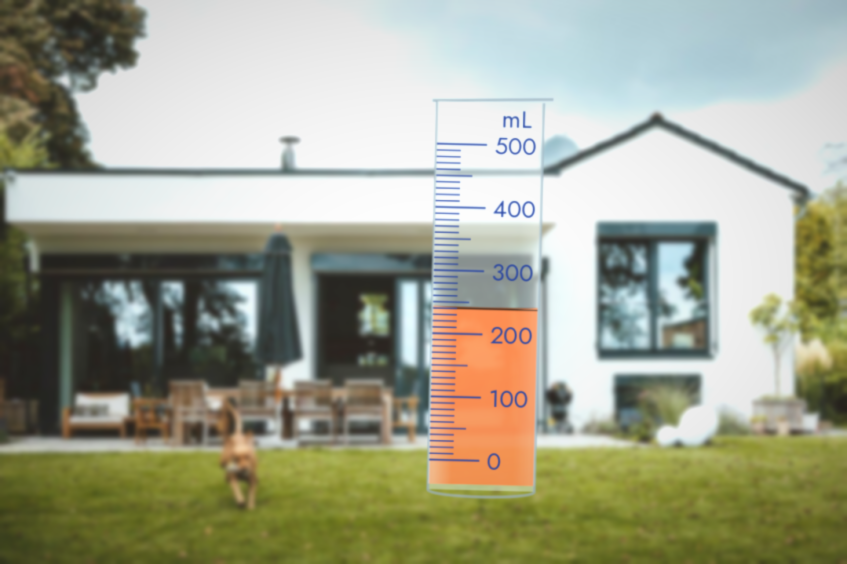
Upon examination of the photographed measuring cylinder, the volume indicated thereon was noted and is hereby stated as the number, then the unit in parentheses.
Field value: 240 (mL)
